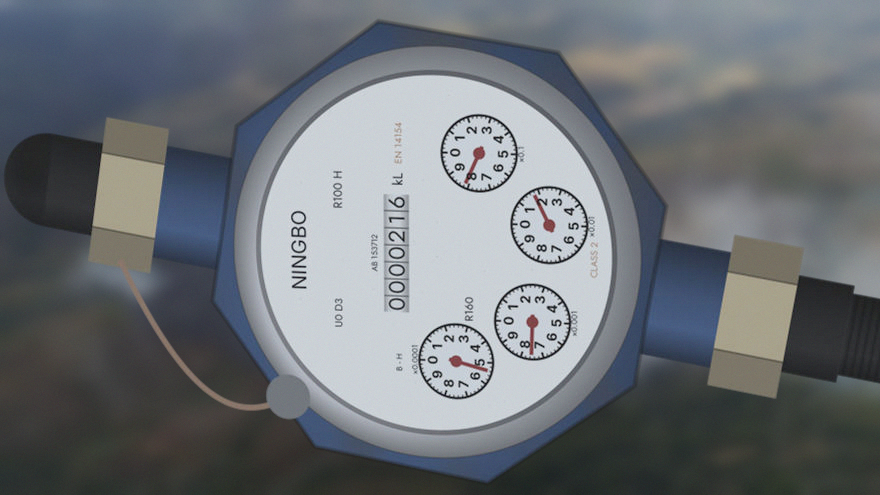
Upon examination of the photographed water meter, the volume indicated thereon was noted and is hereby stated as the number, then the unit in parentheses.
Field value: 216.8175 (kL)
